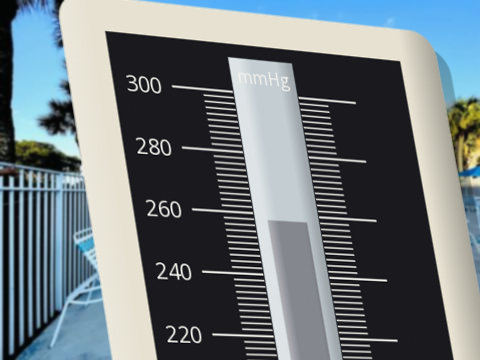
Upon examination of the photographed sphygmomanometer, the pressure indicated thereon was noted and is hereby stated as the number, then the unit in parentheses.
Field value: 258 (mmHg)
